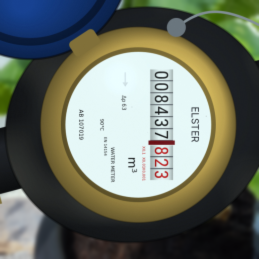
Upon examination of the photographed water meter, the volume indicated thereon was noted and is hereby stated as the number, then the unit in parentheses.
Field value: 8437.823 (m³)
